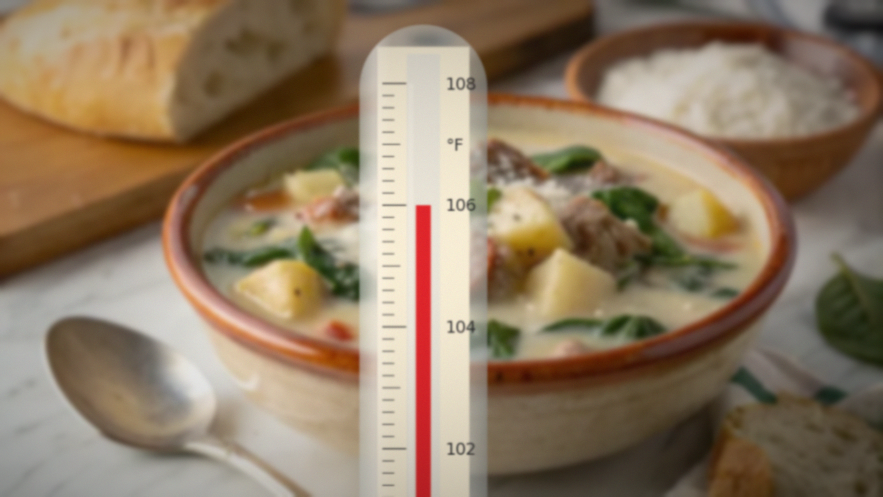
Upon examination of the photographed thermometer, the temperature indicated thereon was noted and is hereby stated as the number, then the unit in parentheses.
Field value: 106 (°F)
